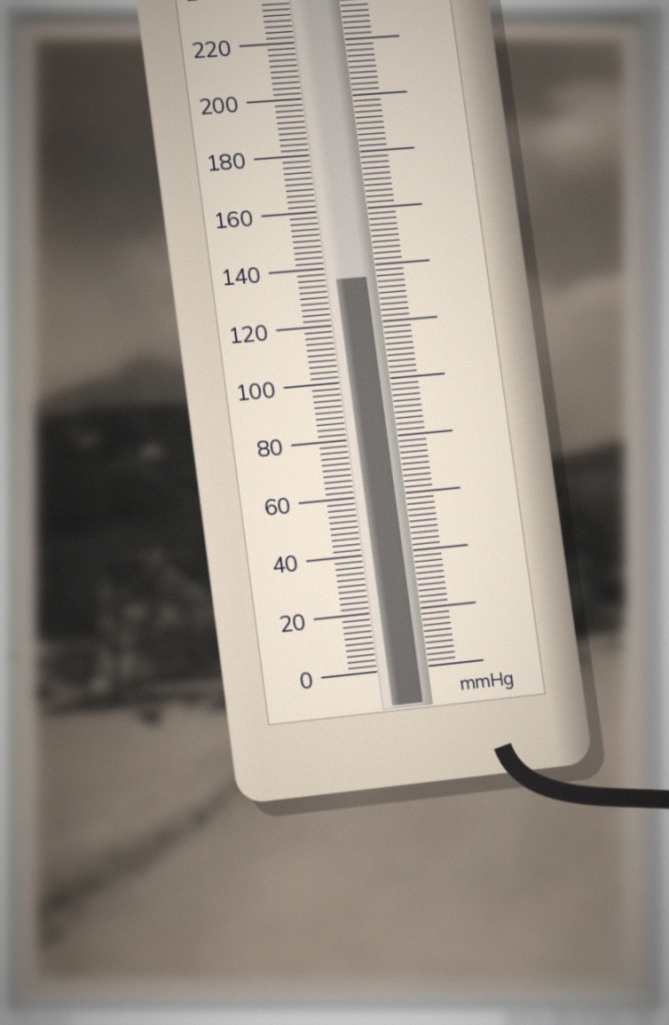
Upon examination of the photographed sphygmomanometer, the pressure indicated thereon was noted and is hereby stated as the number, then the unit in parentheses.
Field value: 136 (mmHg)
